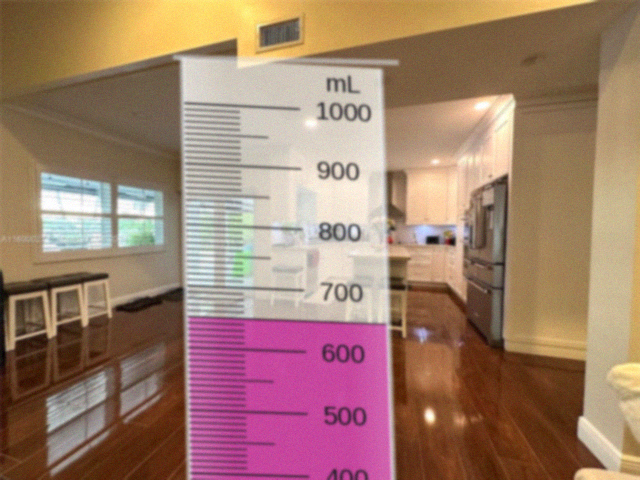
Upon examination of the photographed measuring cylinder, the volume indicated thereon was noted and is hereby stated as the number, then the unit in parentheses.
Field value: 650 (mL)
